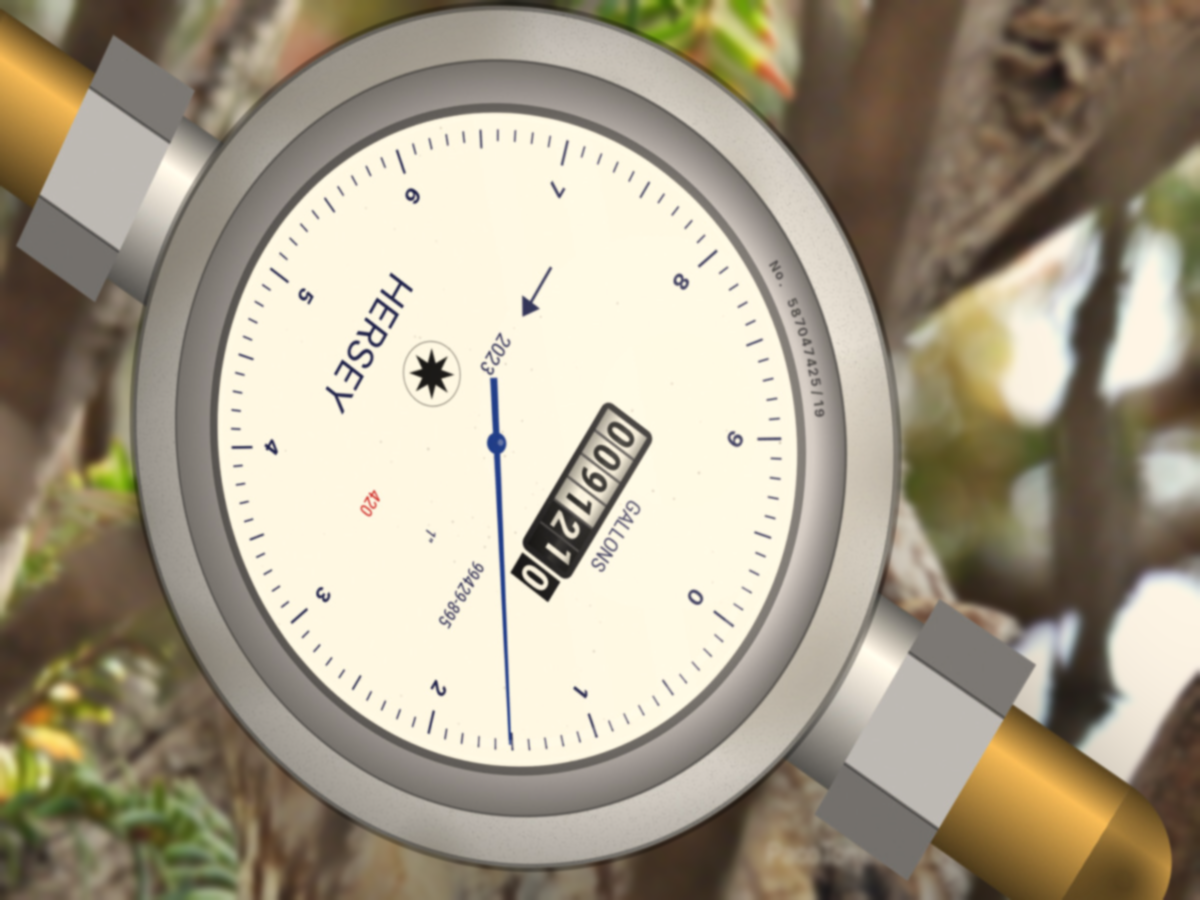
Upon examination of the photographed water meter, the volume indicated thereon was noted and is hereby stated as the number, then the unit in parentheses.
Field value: 91211.5 (gal)
